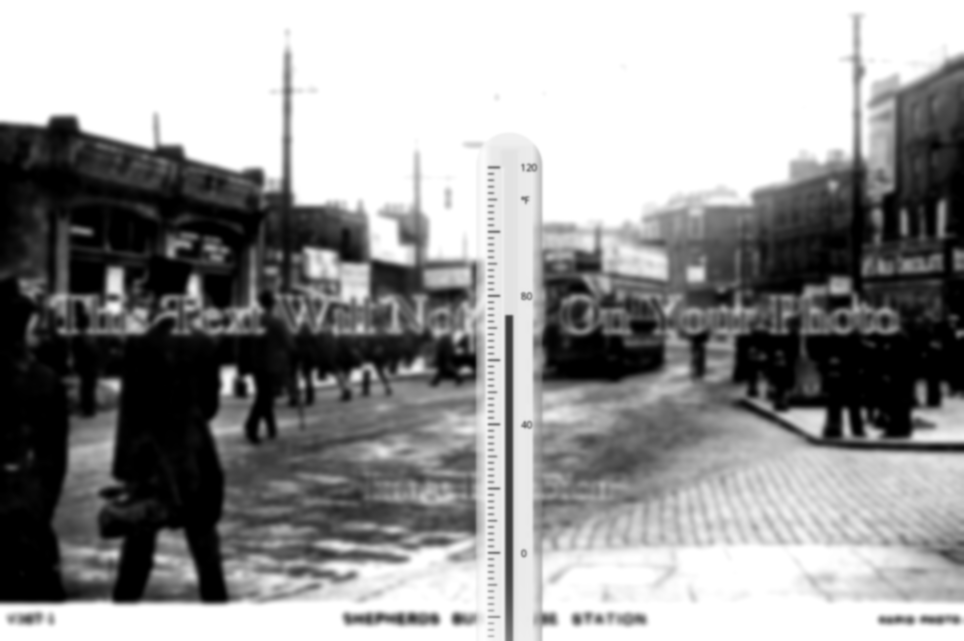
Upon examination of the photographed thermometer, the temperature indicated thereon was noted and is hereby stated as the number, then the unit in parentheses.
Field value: 74 (°F)
